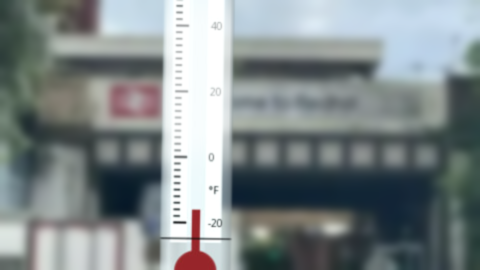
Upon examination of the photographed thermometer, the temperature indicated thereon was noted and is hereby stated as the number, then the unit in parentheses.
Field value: -16 (°F)
